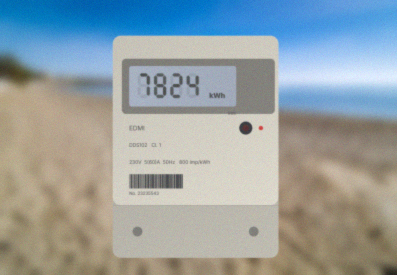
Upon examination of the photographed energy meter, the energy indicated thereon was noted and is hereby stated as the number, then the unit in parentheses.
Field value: 7824 (kWh)
